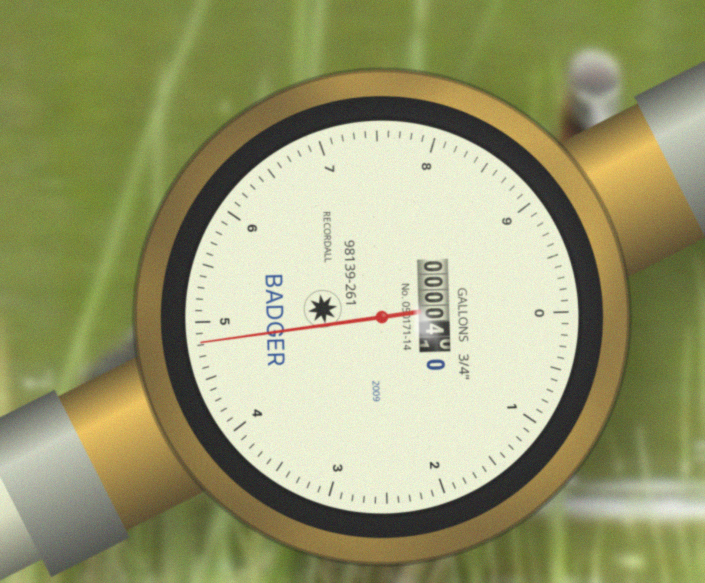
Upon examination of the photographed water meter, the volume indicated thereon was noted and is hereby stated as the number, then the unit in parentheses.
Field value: 404.8 (gal)
